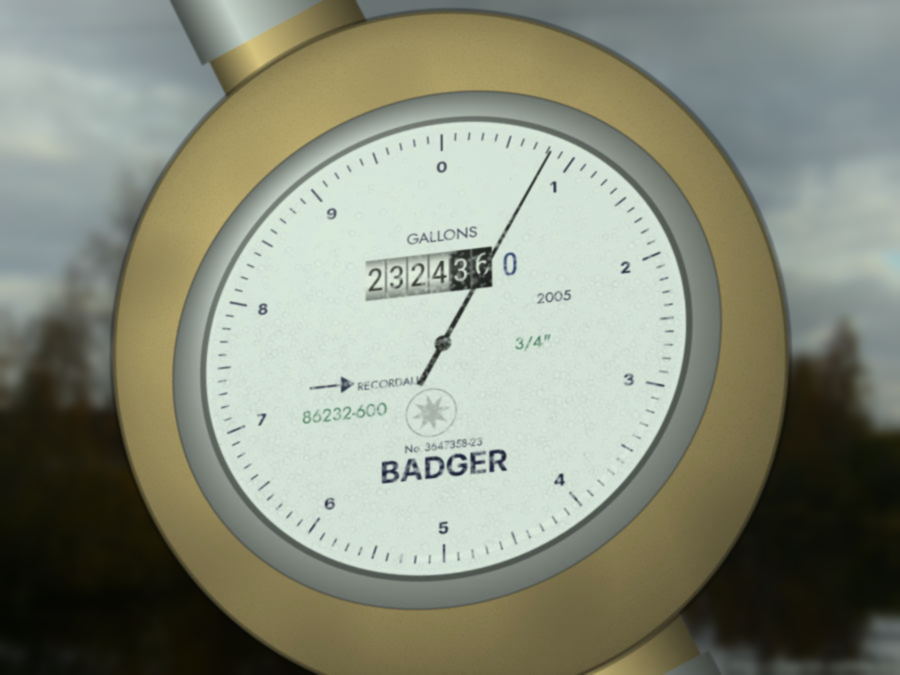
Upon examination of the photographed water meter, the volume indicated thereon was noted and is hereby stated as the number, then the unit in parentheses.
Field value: 2324360.8 (gal)
